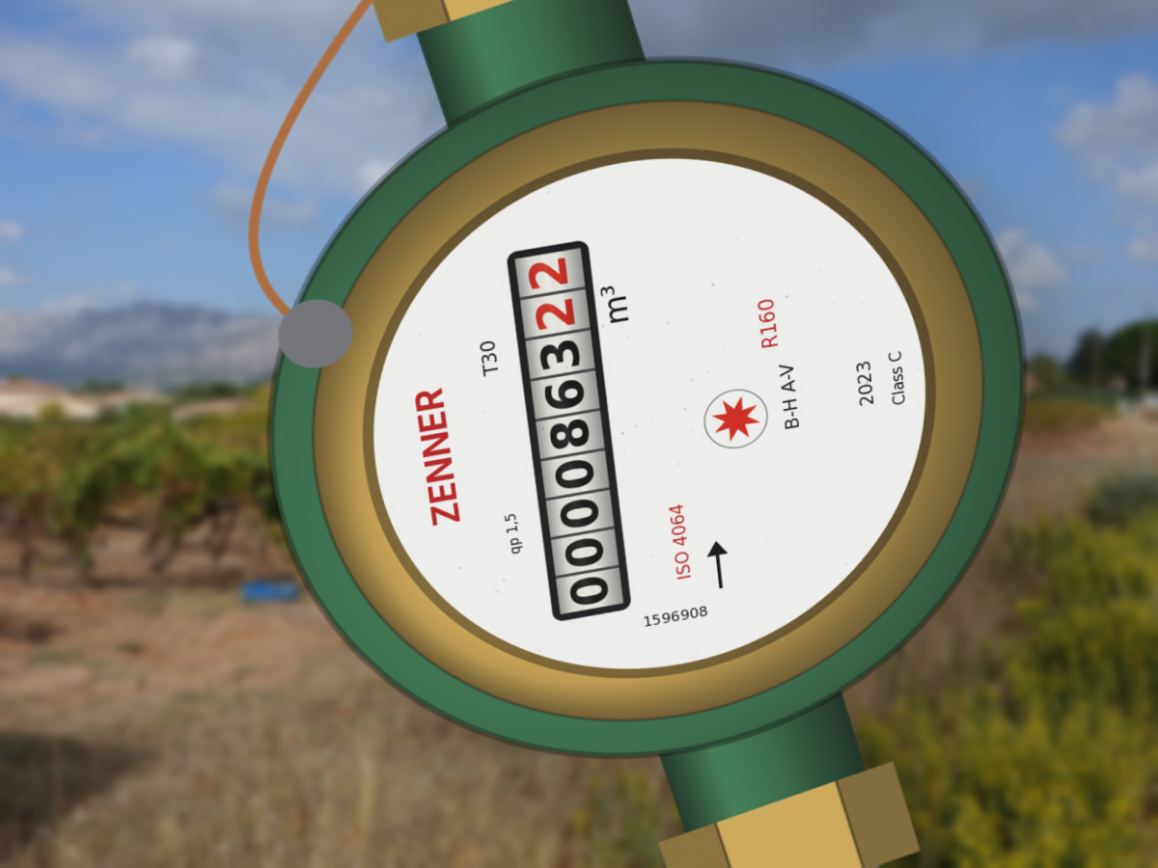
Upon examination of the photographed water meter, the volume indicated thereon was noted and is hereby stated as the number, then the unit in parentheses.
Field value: 863.22 (m³)
